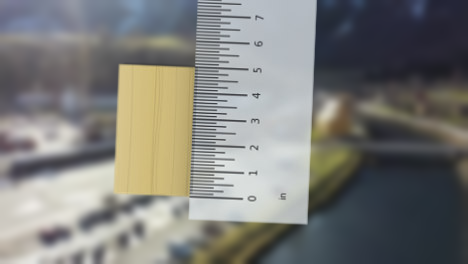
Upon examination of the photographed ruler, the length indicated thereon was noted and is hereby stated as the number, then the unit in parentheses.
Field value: 5 (in)
